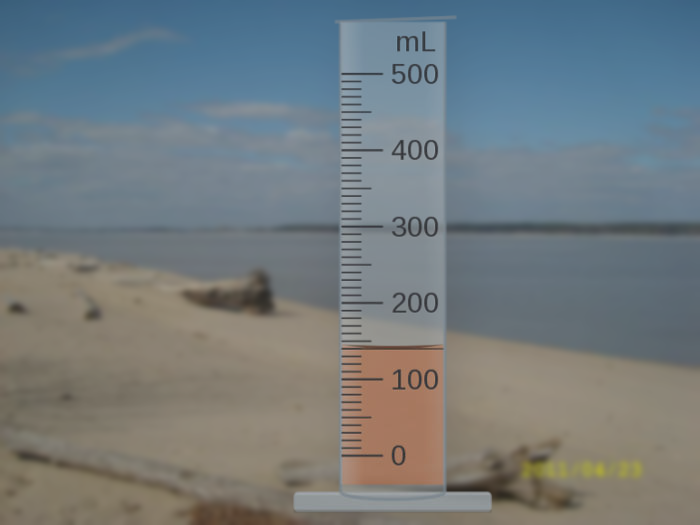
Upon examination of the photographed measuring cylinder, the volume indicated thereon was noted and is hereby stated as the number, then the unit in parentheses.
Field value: 140 (mL)
